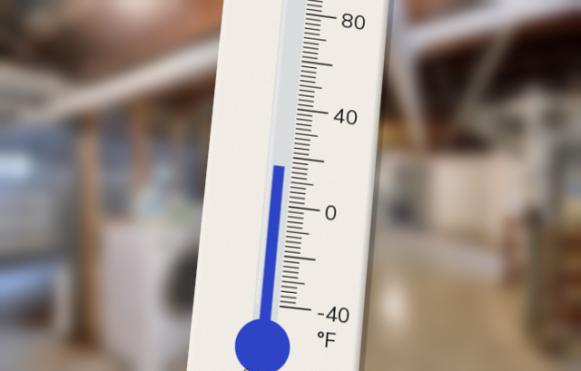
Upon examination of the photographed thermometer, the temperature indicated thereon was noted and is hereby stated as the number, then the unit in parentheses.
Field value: 16 (°F)
